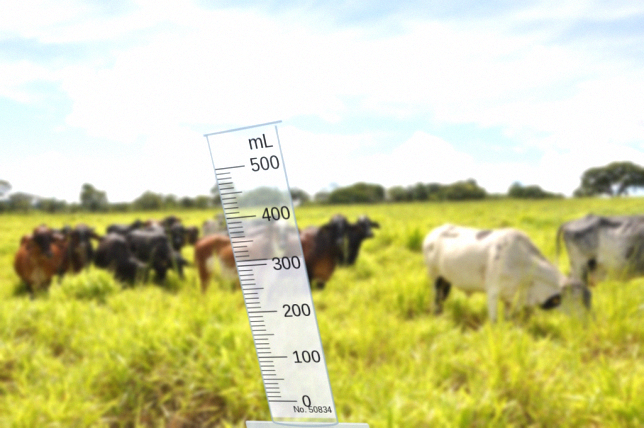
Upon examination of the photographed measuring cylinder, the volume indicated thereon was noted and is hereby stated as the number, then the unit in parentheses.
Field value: 310 (mL)
